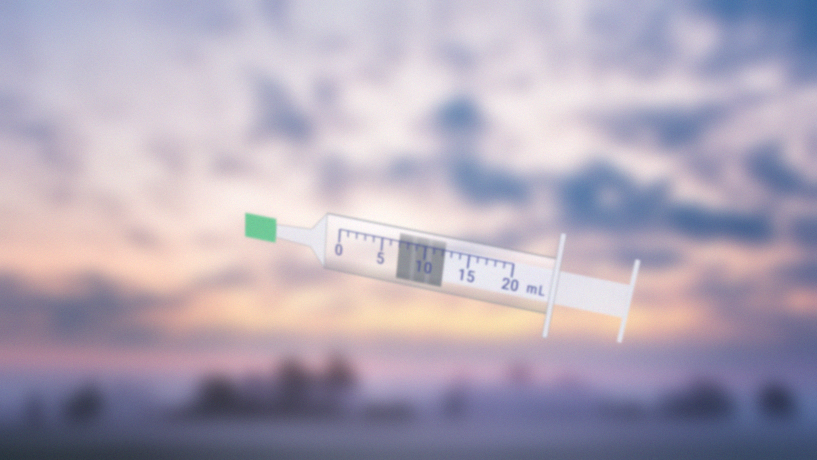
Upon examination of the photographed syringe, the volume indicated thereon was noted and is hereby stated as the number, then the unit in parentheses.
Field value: 7 (mL)
